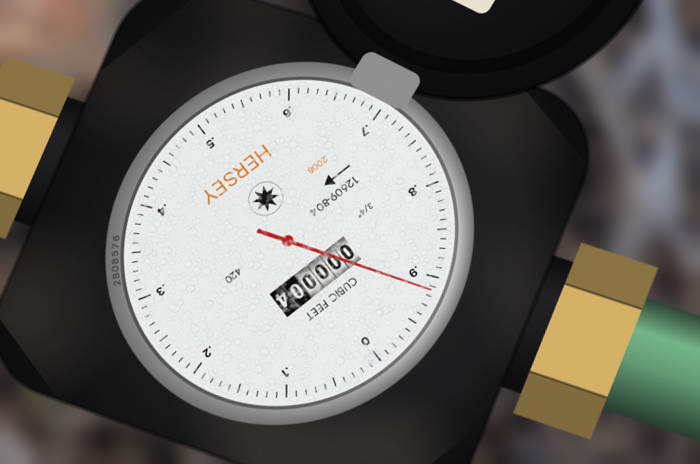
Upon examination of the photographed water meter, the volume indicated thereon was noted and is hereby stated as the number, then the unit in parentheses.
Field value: 3.91 (ft³)
